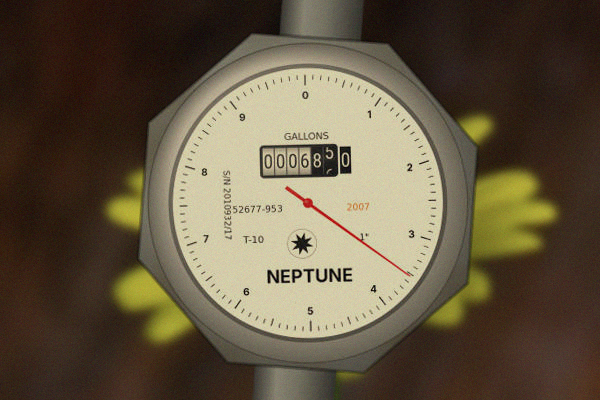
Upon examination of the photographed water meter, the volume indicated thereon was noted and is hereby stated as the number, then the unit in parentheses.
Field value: 6853.5 (gal)
